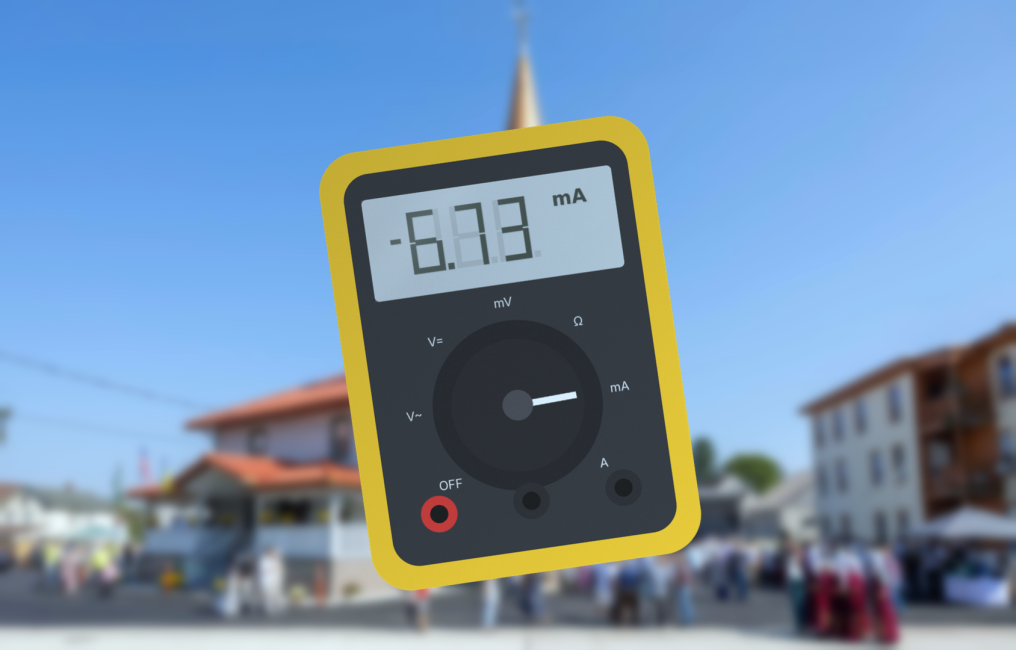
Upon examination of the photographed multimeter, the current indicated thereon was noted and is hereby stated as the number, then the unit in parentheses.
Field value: -6.73 (mA)
